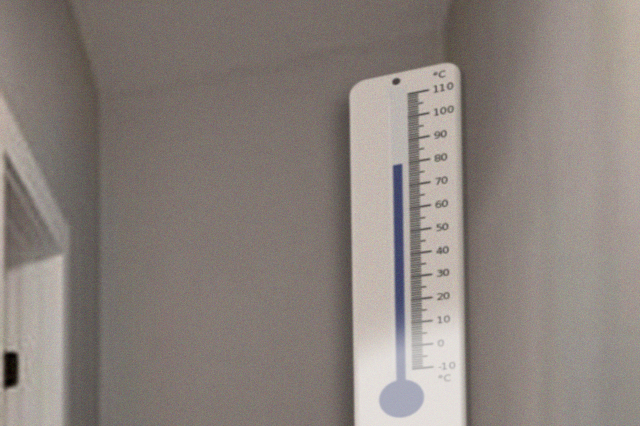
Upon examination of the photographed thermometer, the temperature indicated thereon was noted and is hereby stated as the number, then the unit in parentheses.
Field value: 80 (°C)
